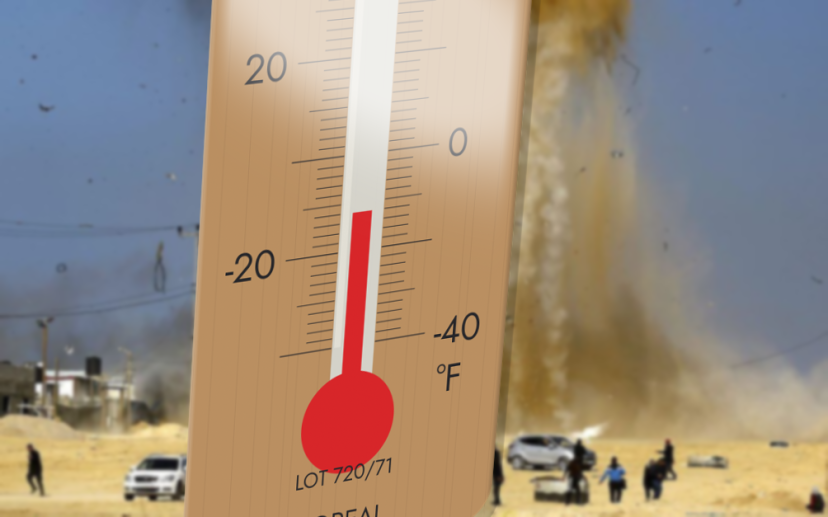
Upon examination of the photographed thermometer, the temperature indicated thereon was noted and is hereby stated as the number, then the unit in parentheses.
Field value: -12 (°F)
